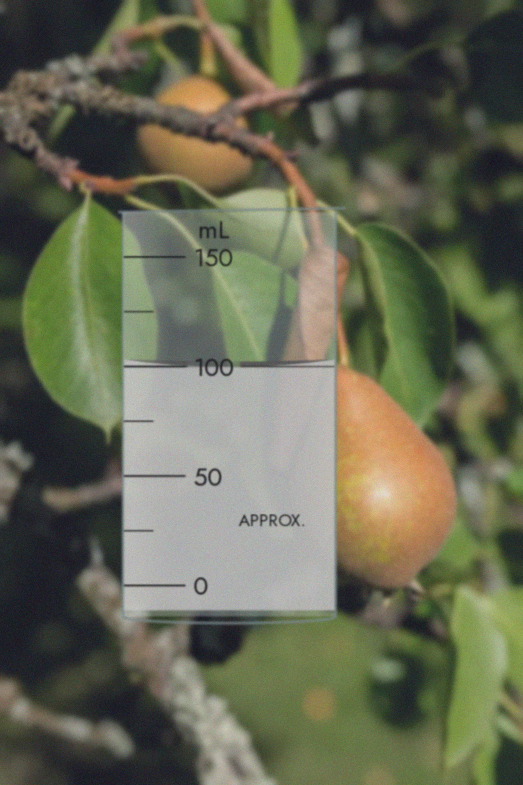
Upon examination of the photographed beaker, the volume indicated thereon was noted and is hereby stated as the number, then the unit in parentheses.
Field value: 100 (mL)
